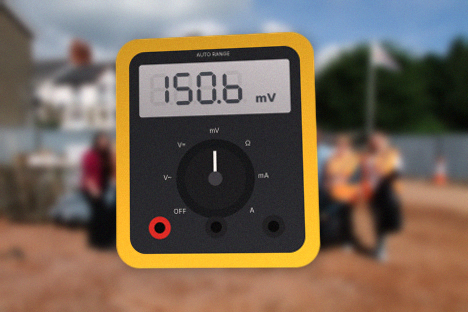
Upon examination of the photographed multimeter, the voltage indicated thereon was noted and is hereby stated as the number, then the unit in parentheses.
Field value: 150.6 (mV)
